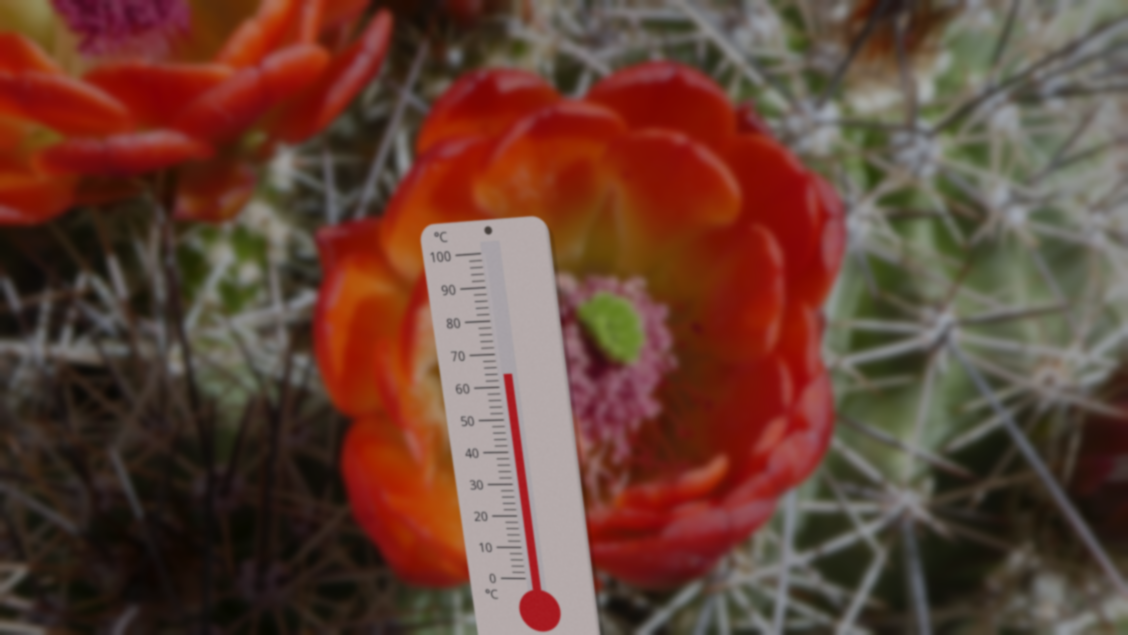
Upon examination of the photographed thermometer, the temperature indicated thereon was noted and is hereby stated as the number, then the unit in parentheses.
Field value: 64 (°C)
